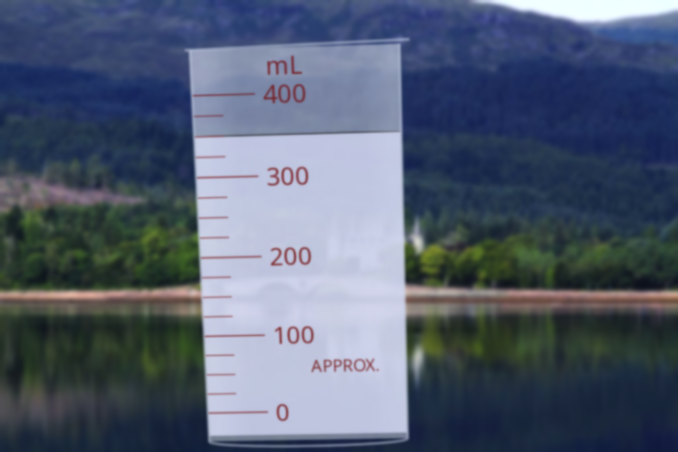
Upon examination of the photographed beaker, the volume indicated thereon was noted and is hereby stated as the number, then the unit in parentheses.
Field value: 350 (mL)
